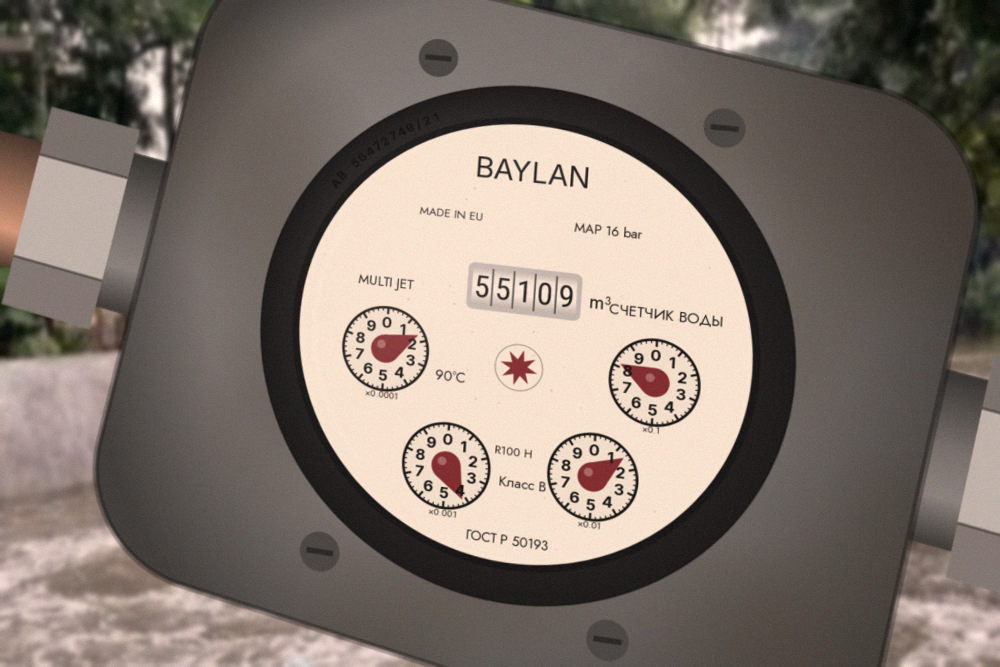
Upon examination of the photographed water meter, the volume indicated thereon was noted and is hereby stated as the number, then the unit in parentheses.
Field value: 55109.8141 (m³)
